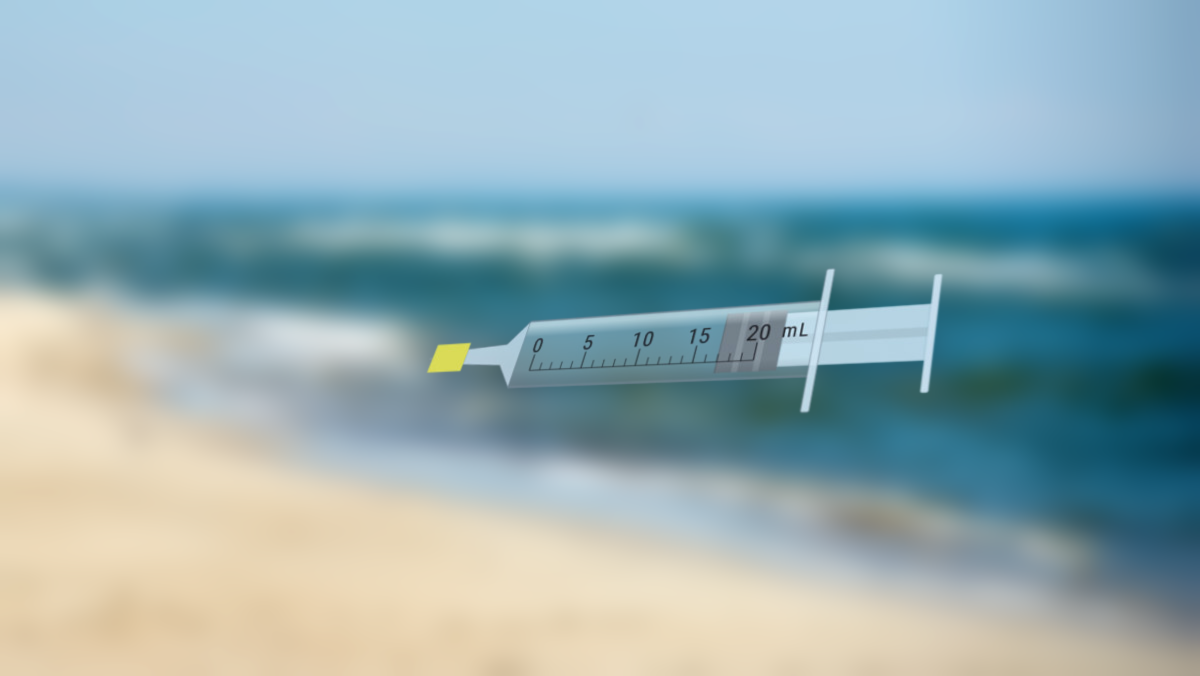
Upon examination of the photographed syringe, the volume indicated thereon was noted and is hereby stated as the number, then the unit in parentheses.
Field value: 17 (mL)
